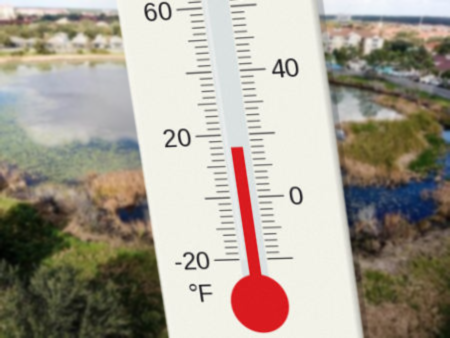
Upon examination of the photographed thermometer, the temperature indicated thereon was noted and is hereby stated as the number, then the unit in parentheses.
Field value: 16 (°F)
